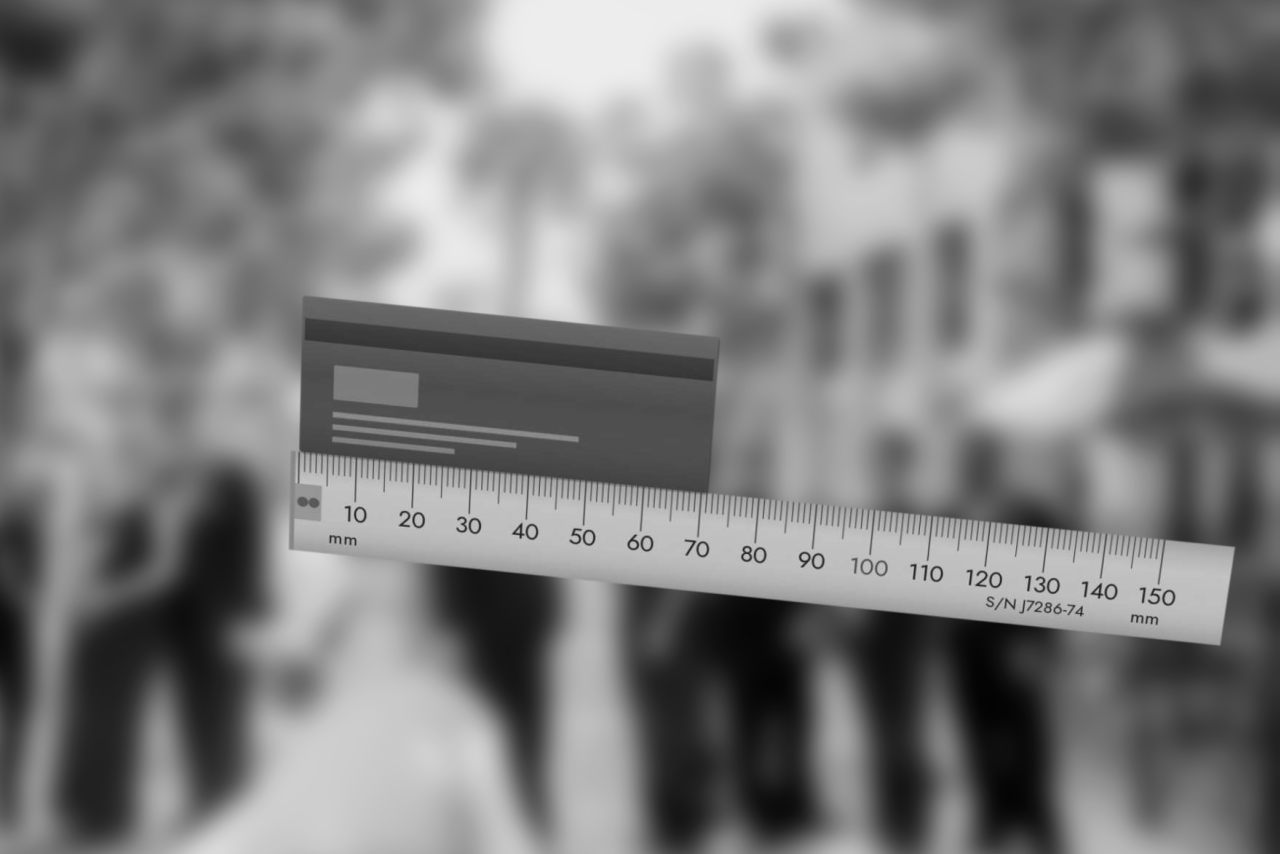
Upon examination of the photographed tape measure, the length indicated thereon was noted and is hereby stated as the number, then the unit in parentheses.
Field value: 71 (mm)
